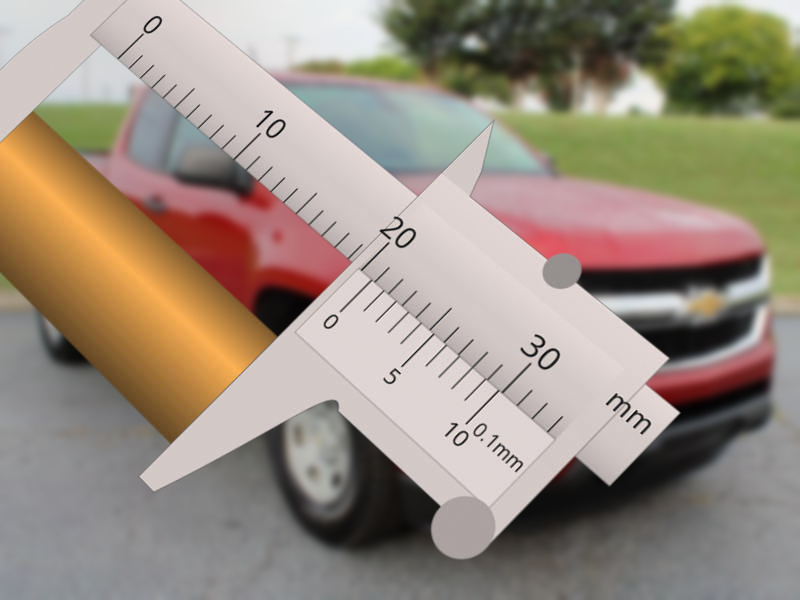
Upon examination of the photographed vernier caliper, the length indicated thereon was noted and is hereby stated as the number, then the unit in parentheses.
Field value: 20.8 (mm)
